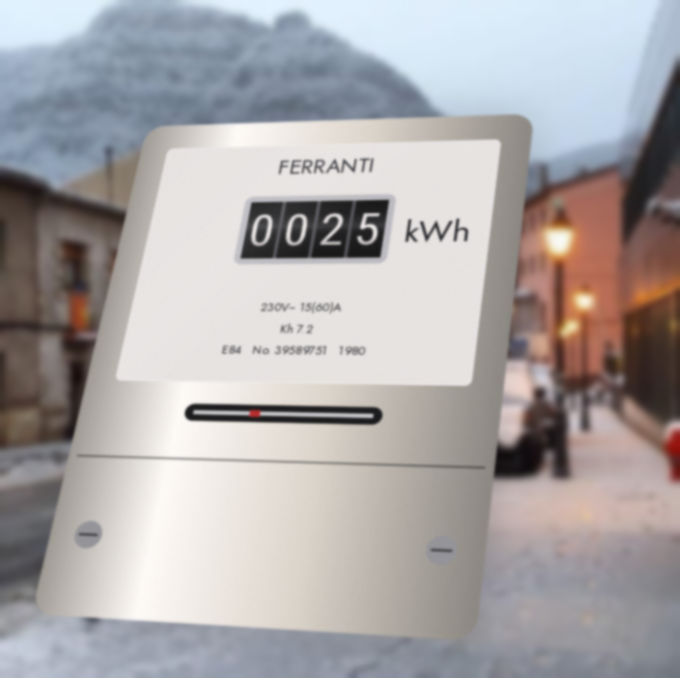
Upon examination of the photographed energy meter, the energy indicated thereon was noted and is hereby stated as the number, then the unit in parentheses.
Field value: 25 (kWh)
